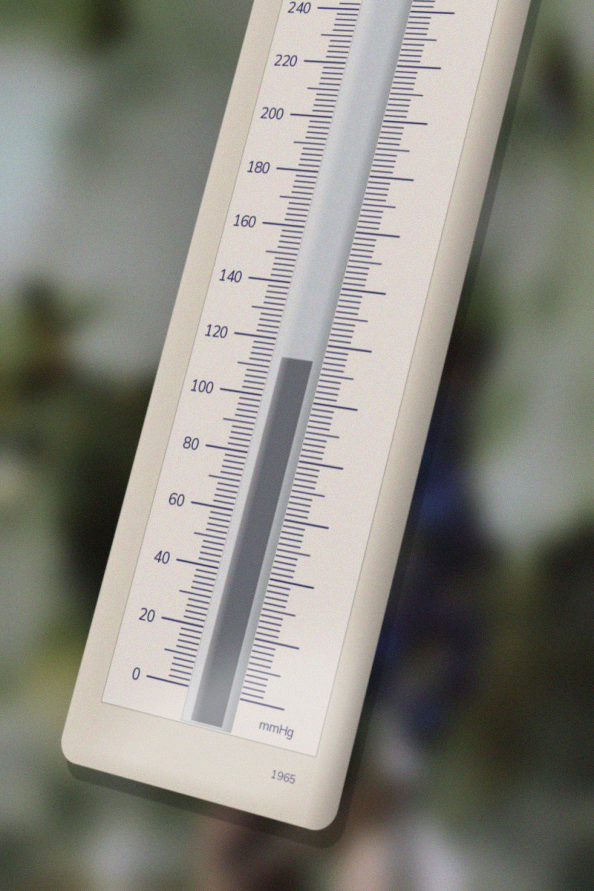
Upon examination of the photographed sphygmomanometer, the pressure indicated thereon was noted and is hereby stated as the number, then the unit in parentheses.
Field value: 114 (mmHg)
